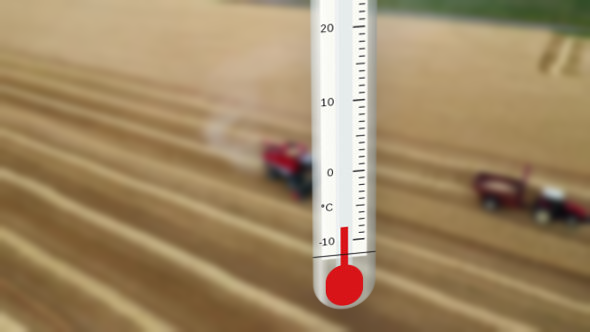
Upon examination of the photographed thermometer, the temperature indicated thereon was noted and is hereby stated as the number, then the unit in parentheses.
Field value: -8 (°C)
